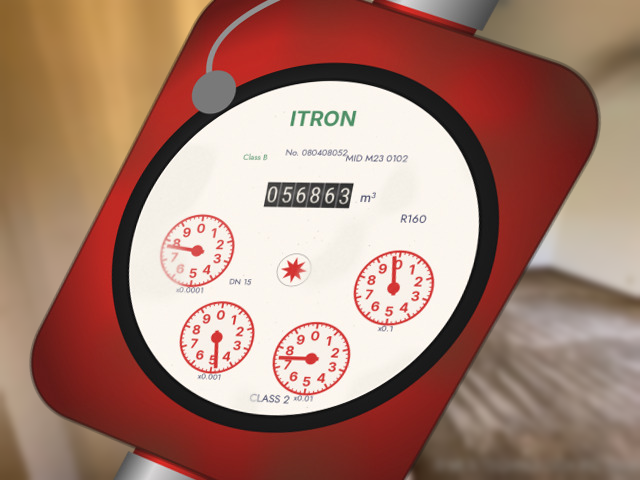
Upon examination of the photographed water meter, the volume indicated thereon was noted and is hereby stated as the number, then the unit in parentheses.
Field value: 56862.9747 (m³)
